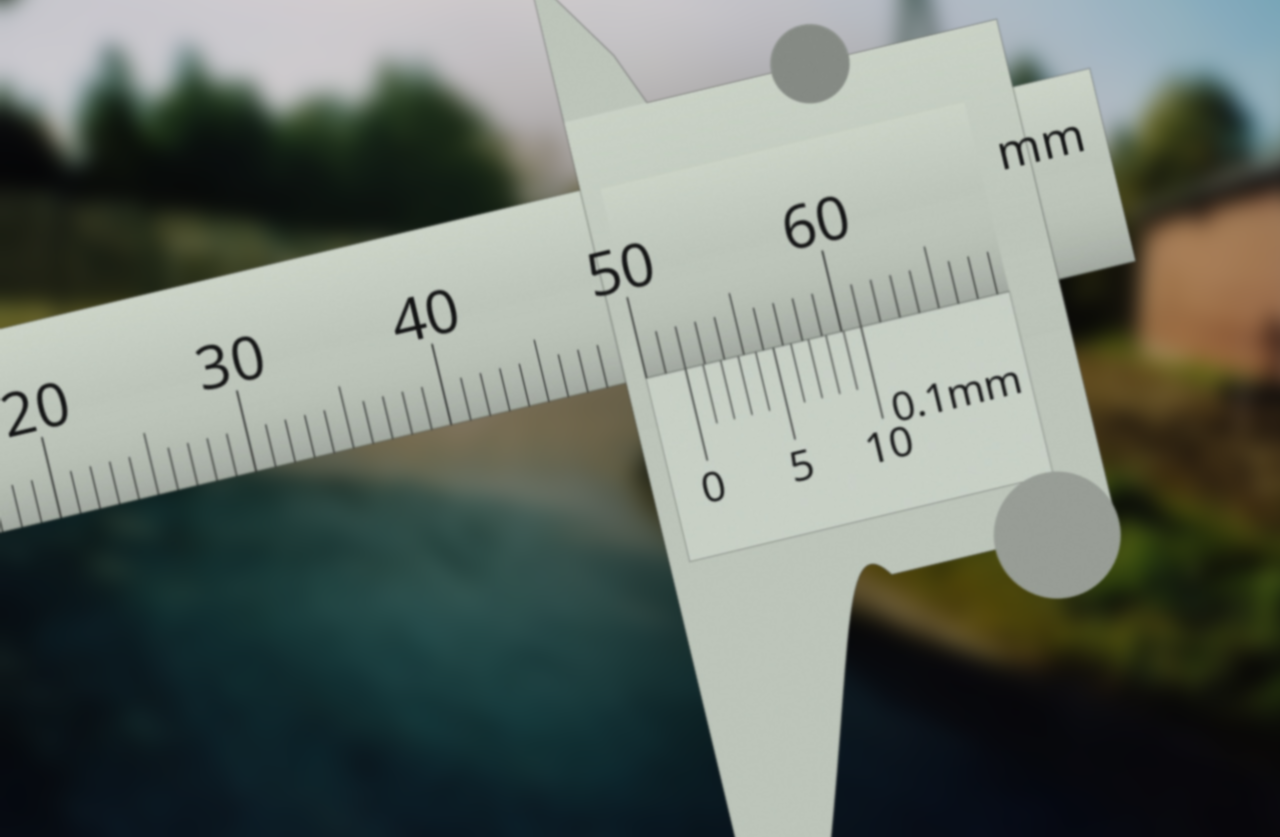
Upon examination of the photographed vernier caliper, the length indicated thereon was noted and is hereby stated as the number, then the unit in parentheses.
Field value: 52.0 (mm)
